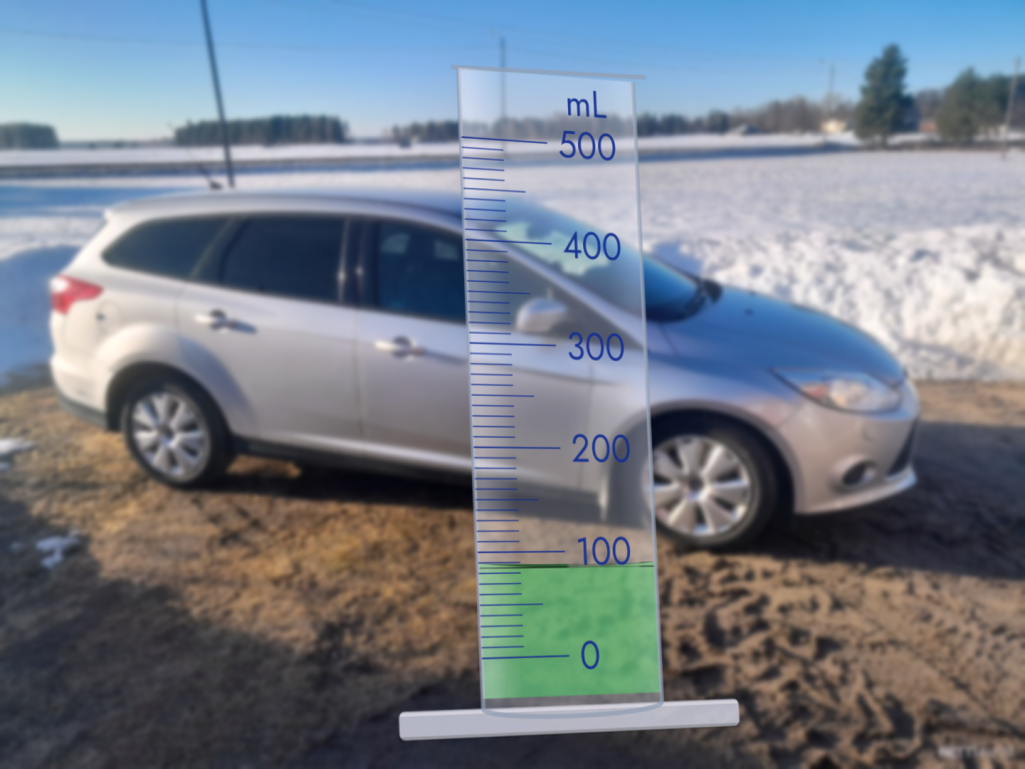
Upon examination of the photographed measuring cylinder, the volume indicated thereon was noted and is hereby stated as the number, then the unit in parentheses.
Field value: 85 (mL)
